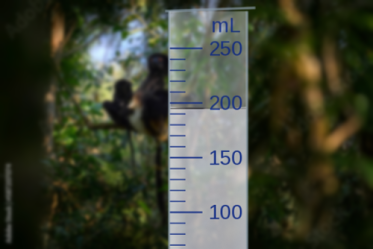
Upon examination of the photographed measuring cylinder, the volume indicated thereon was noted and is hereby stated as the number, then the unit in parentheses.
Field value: 195 (mL)
